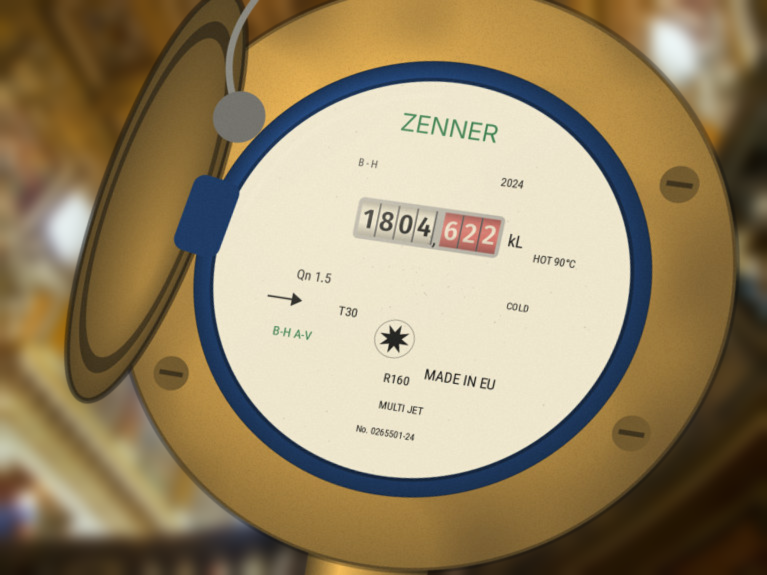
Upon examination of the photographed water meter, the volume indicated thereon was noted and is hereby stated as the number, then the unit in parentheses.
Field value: 1804.622 (kL)
